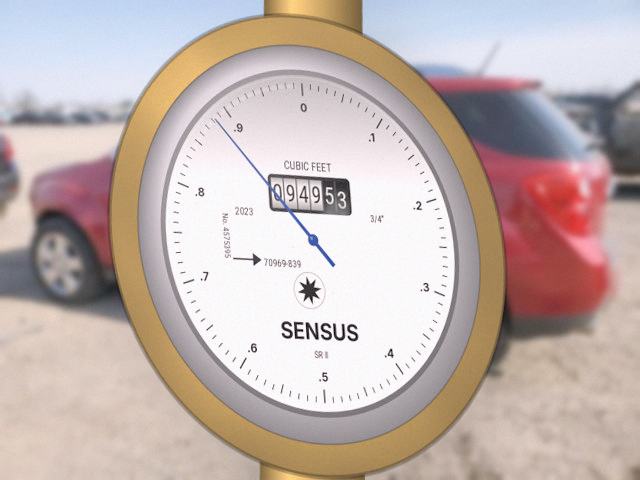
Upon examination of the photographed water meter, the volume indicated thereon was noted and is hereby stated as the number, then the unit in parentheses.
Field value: 94952.88 (ft³)
